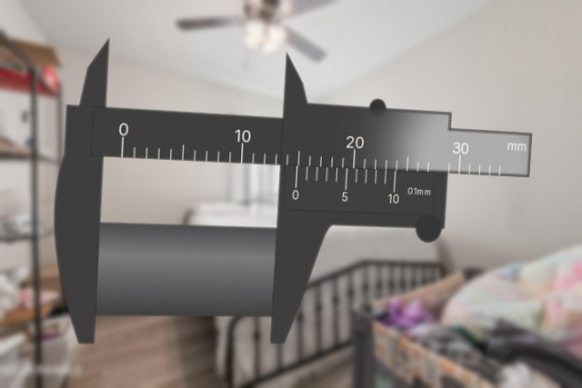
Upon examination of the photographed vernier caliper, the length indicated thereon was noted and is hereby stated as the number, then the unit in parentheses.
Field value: 14.9 (mm)
